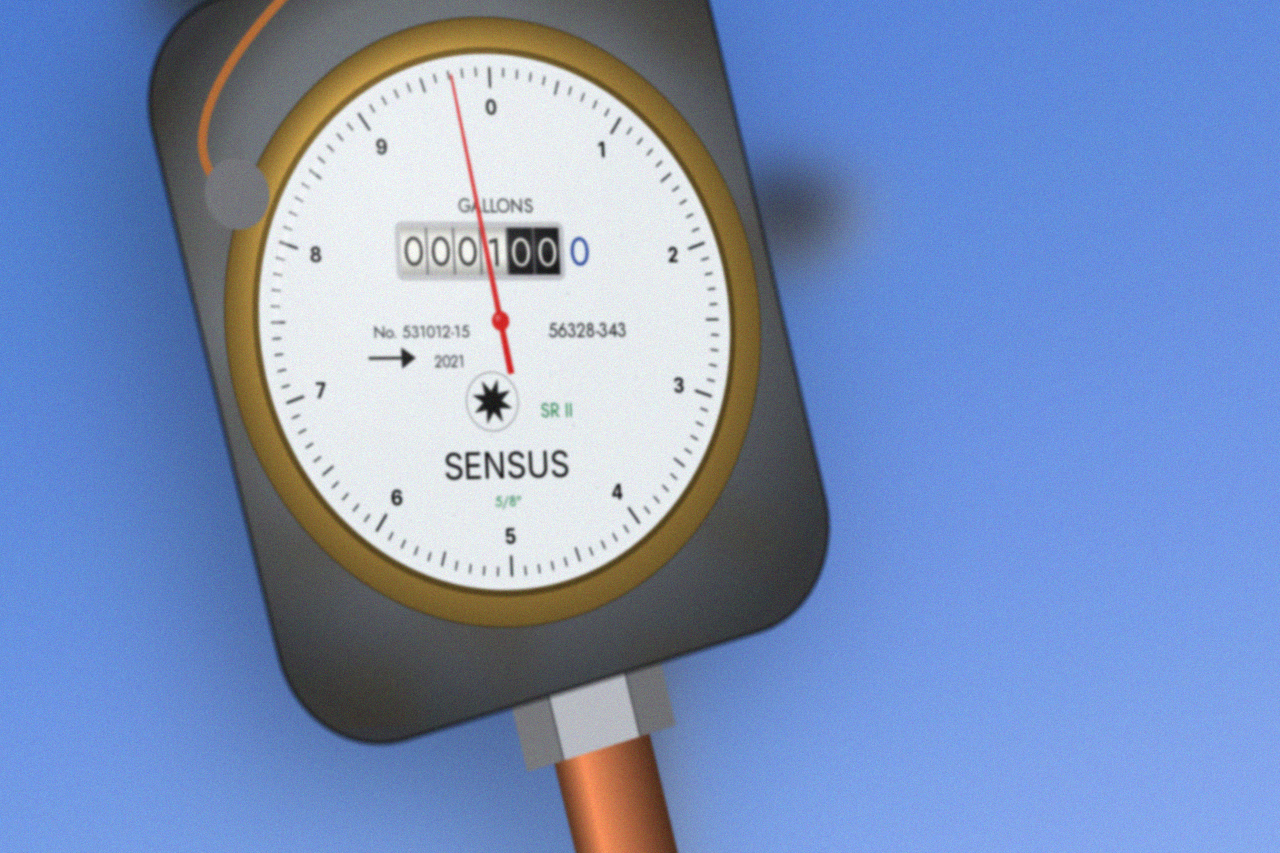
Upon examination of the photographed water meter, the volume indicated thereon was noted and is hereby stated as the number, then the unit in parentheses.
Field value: 999.7 (gal)
